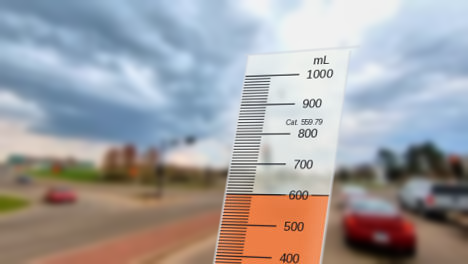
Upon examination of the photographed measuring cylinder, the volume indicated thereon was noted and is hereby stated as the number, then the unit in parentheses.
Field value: 600 (mL)
